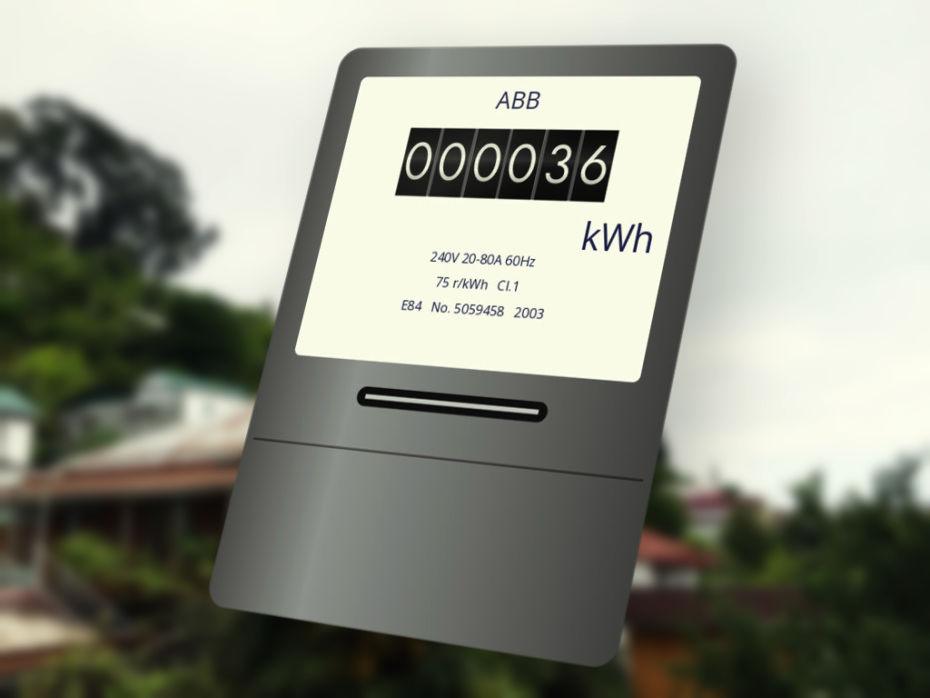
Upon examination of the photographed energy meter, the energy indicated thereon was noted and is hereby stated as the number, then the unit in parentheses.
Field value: 36 (kWh)
